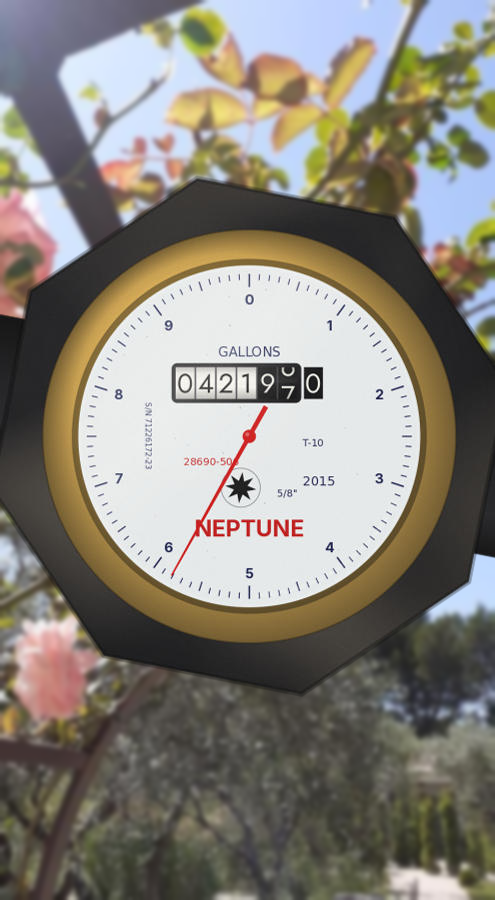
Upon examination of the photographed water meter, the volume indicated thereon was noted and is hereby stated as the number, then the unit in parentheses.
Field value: 421965.8 (gal)
